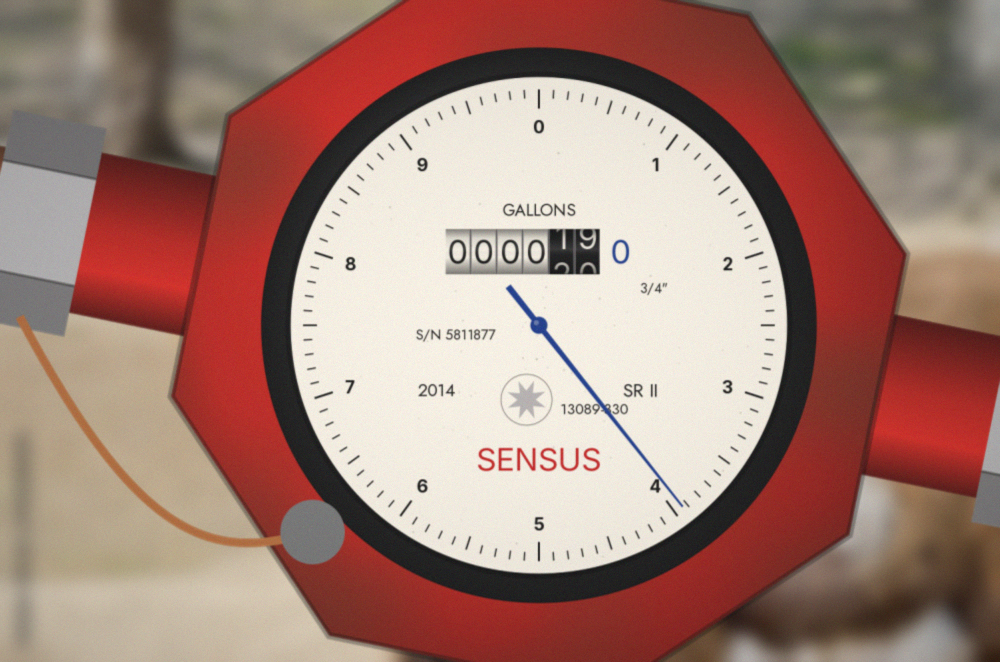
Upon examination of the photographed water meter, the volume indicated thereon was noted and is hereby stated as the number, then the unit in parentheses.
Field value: 193.9 (gal)
